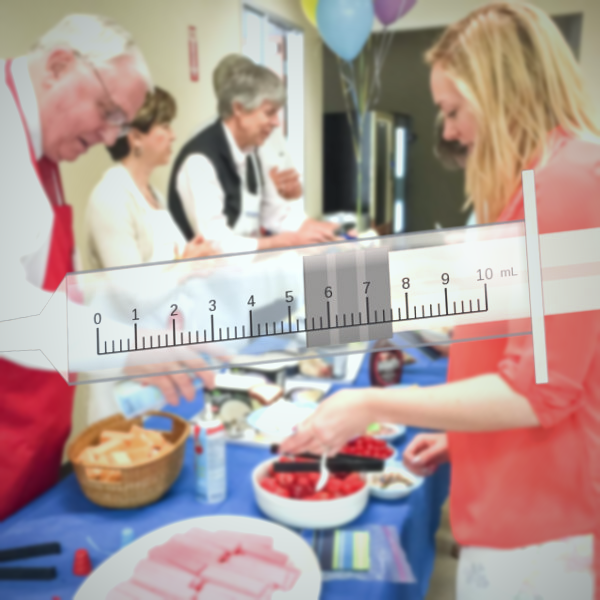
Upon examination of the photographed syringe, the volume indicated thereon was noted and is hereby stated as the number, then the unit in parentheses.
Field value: 5.4 (mL)
